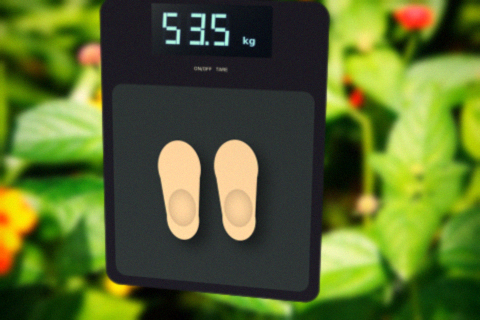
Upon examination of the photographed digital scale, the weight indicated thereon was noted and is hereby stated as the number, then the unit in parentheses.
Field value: 53.5 (kg)
